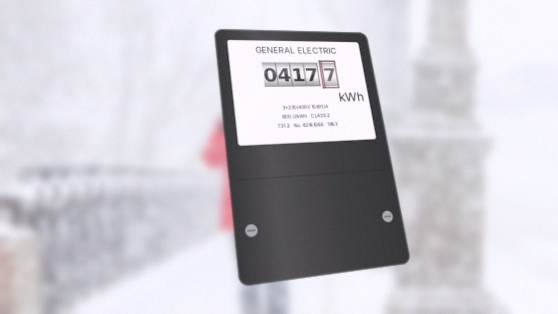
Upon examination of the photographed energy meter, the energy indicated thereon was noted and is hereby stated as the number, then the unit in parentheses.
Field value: 417.7 (kWh)
